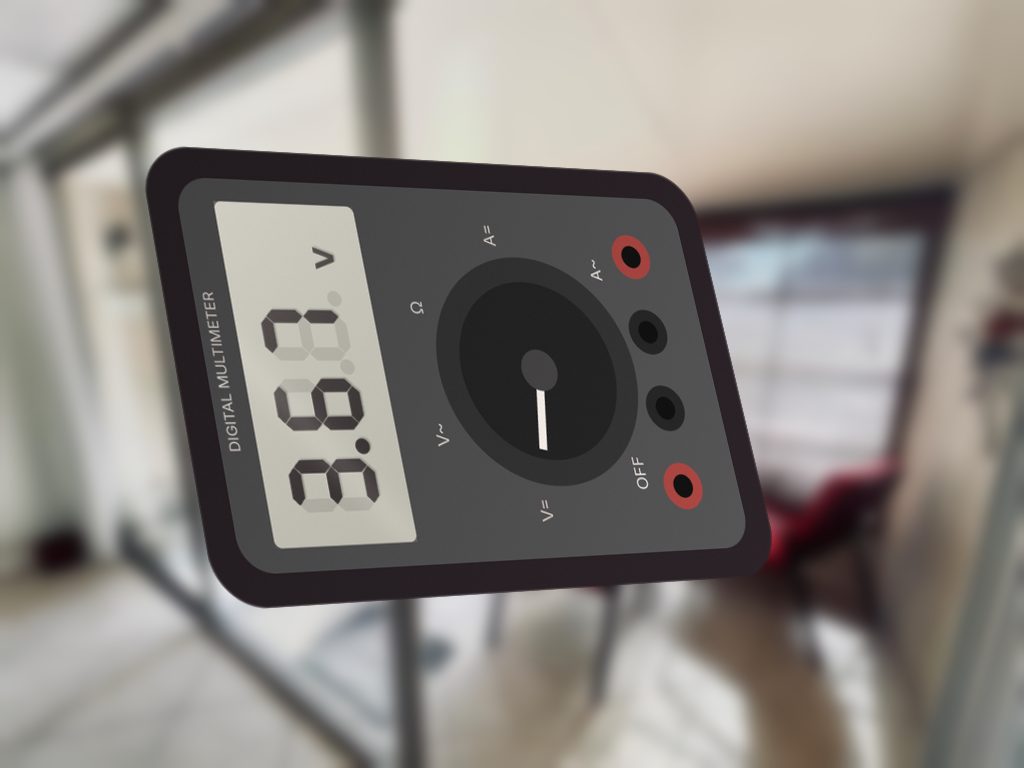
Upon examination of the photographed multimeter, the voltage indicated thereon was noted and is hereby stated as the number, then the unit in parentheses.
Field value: 3.67 (V)
